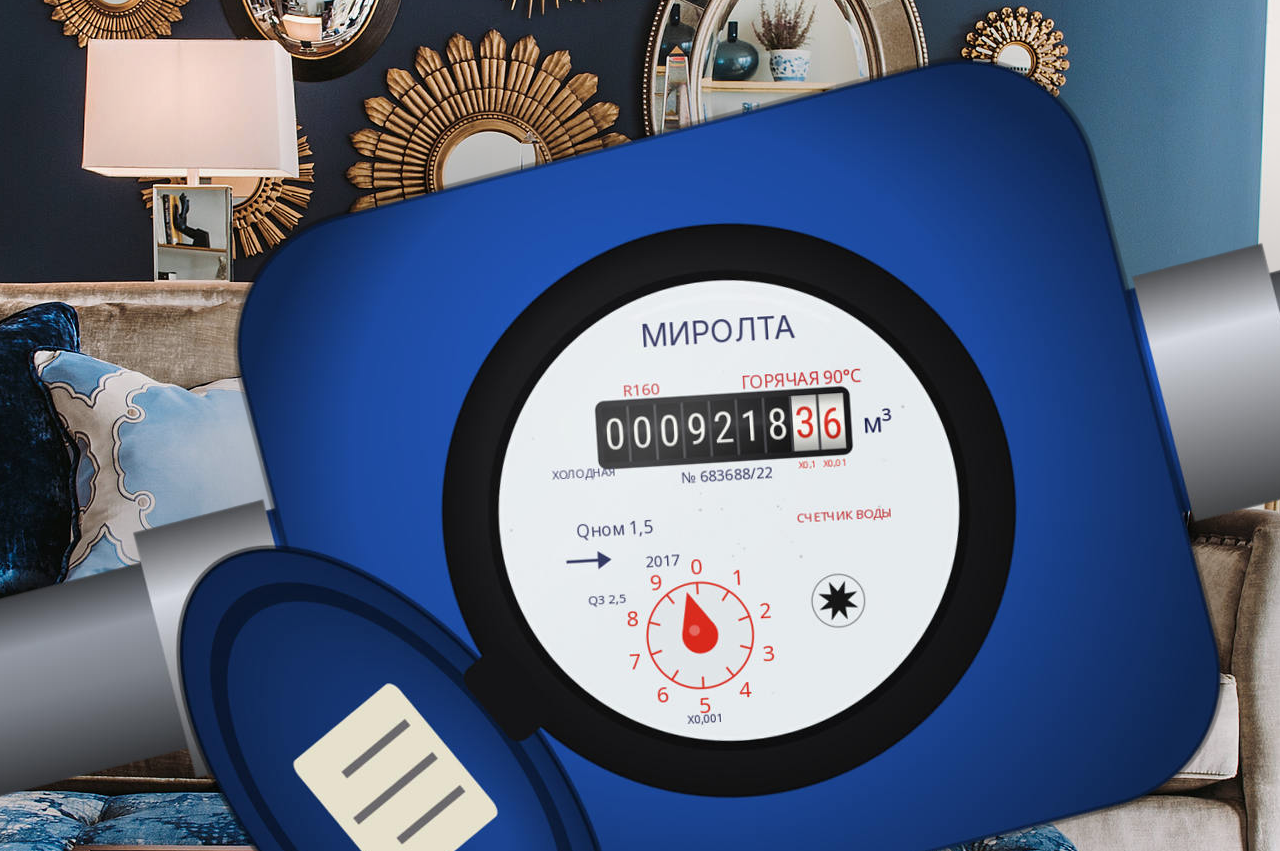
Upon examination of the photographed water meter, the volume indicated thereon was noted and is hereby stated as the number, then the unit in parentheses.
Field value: 9218.359 (m³)
